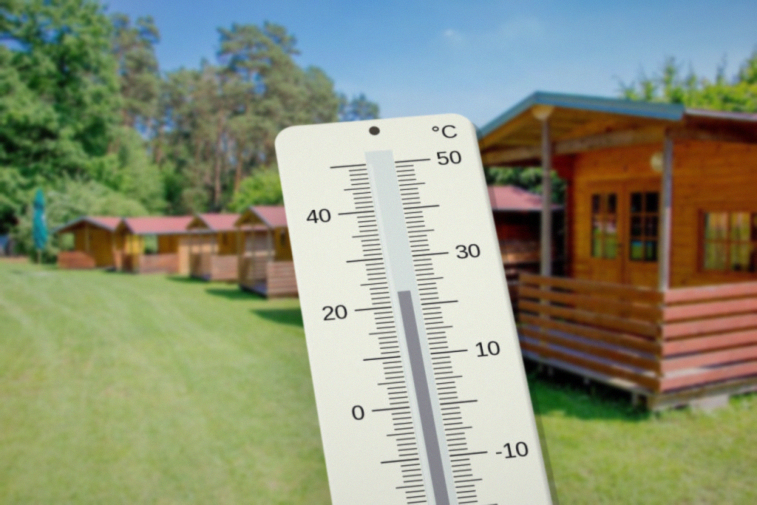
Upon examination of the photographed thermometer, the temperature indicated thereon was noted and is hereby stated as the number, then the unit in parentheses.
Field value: 23 (°C)
